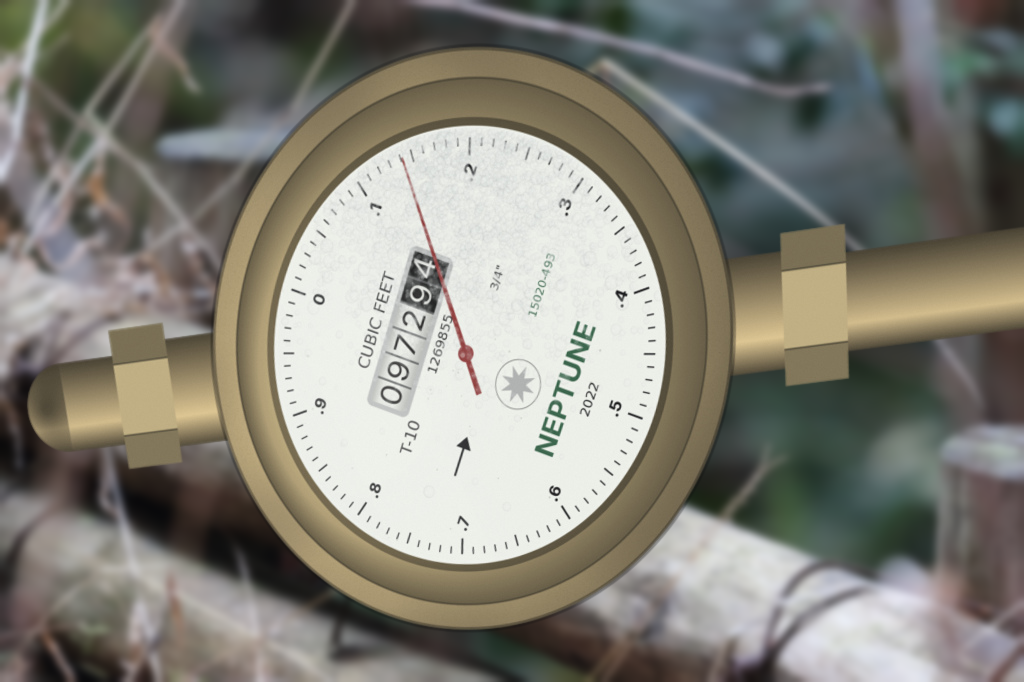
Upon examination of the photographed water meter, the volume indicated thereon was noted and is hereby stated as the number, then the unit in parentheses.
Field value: 97294.14 (ft³)
